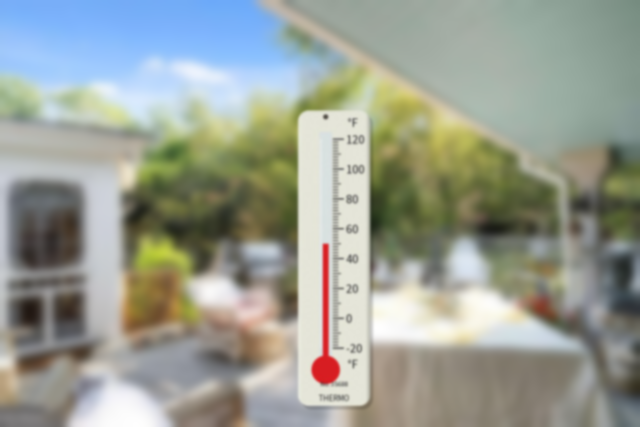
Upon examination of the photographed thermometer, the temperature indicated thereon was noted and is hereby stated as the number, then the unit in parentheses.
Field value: 50 (°F)
